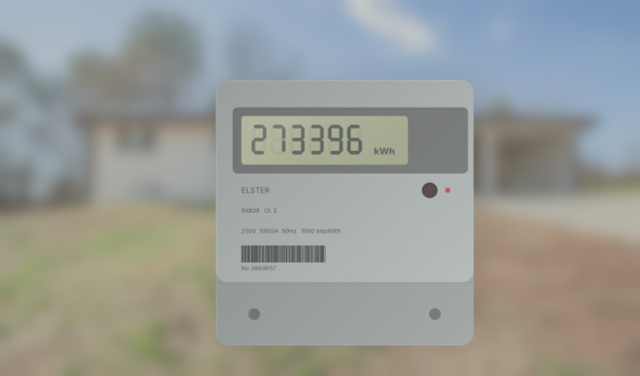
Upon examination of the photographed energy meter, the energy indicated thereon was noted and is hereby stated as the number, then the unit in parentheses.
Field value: 273396 (kWh)
